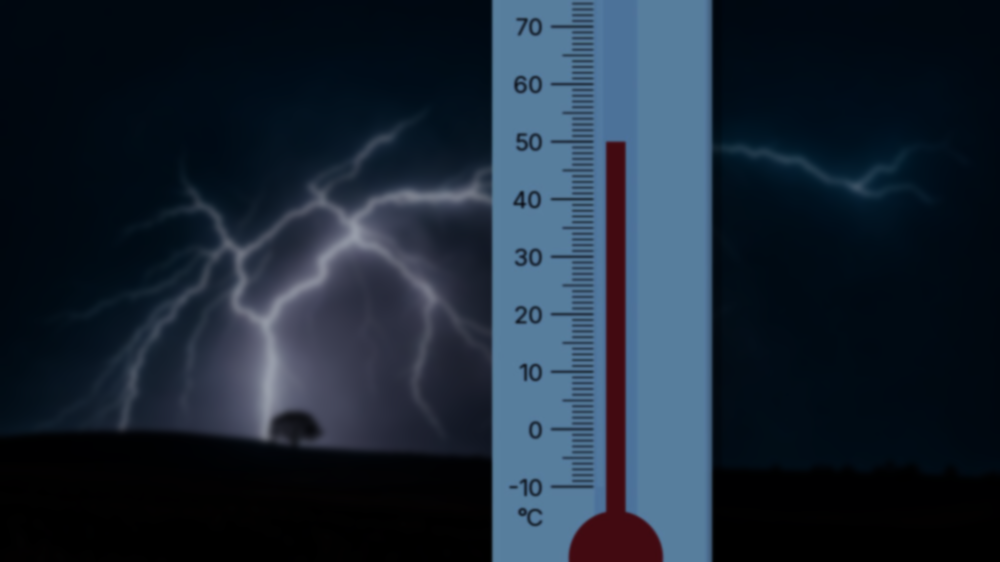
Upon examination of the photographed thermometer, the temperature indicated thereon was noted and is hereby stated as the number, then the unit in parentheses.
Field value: 50 (°C)
